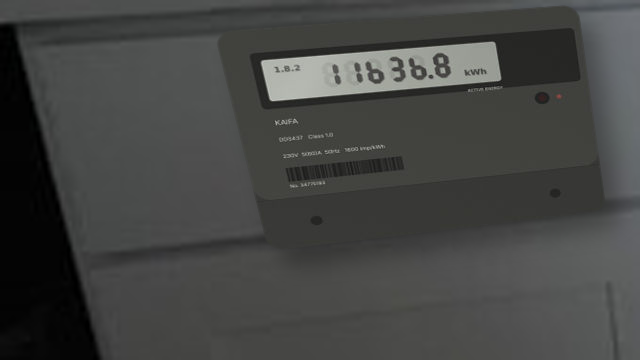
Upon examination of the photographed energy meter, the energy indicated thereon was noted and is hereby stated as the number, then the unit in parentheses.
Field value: 11636.8 (kWh)
